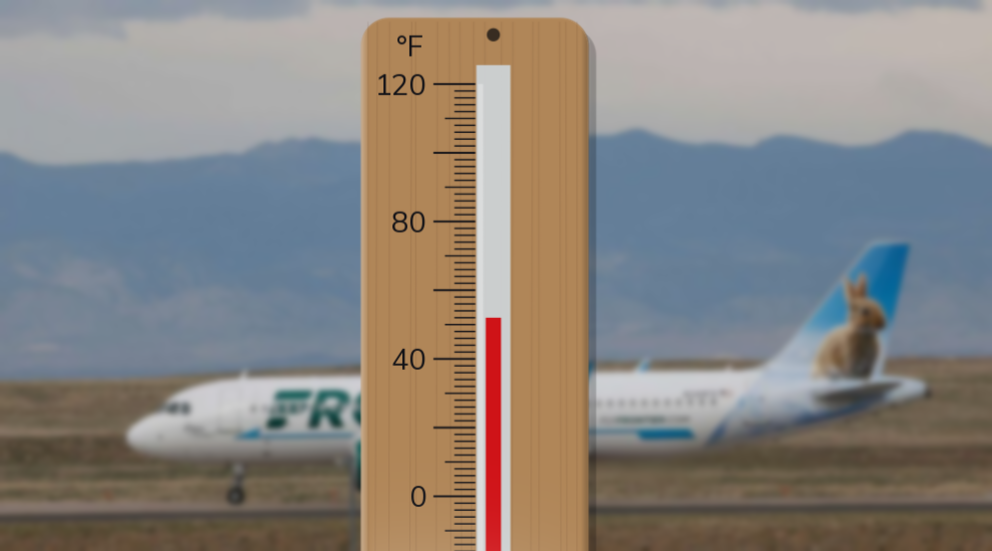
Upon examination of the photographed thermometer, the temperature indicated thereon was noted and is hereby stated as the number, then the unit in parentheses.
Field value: 52 (°F)
